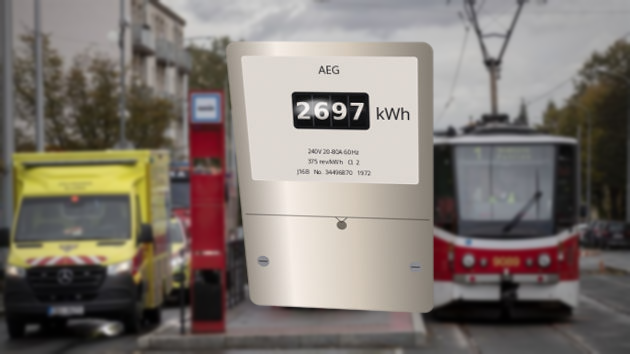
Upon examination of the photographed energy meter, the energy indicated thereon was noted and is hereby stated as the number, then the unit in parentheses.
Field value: 2697 (kWh)
